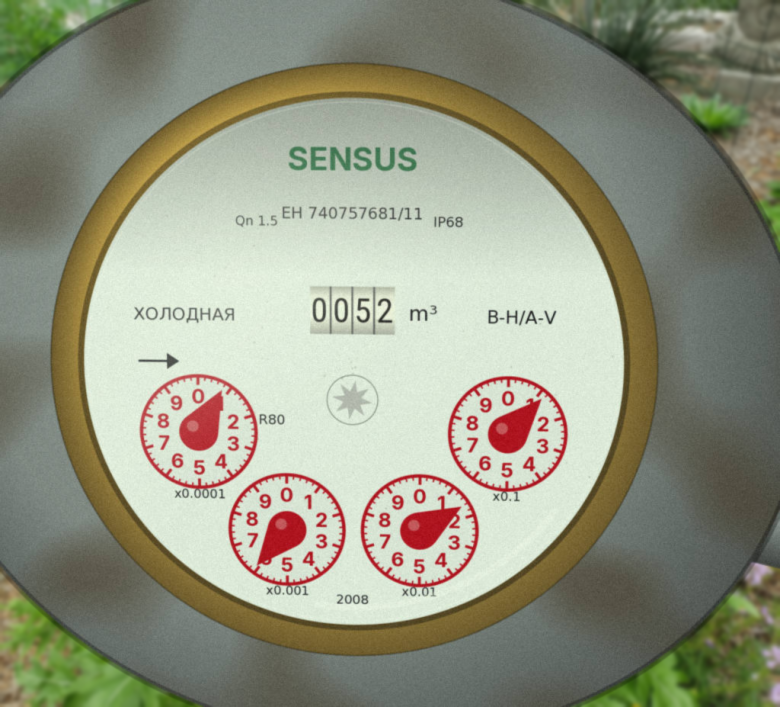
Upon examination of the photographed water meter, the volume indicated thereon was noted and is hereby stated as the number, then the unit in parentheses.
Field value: 52.1160 (m³)
